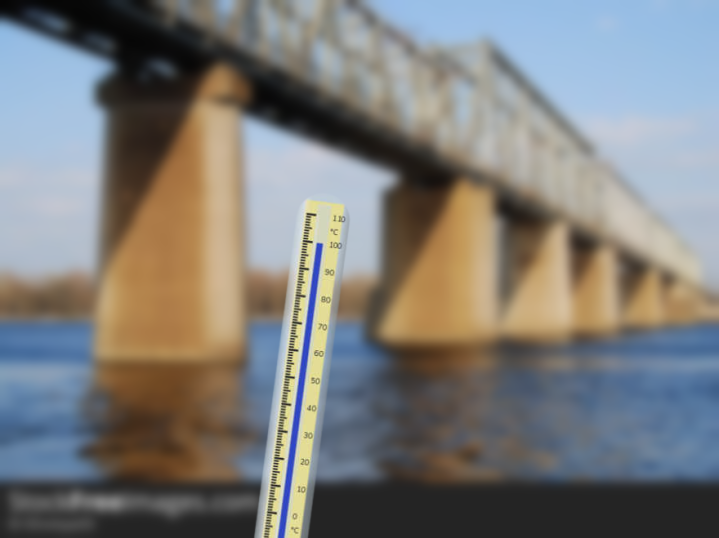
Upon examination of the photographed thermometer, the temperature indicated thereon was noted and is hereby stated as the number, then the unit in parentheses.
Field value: 100 (°C)
